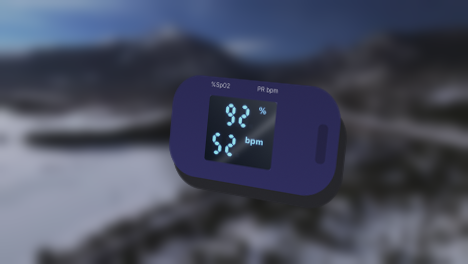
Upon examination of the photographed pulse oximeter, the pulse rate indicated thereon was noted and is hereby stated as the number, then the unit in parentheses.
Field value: 52 (bpm)
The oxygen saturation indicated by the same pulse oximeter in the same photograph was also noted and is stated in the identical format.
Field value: 92 (%)
